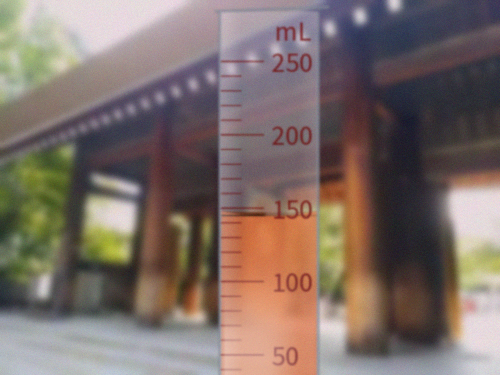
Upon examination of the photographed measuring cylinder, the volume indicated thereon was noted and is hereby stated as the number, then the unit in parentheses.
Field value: 145 (mL)
